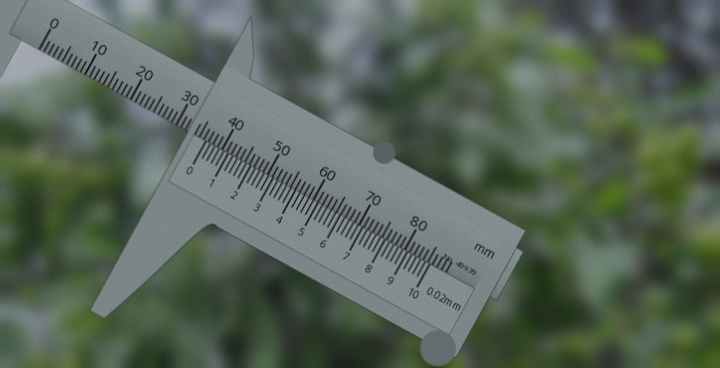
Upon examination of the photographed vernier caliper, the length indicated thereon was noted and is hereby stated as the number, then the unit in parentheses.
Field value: 36.5 (mm)
